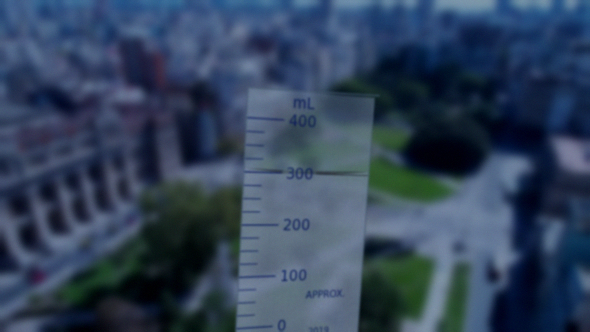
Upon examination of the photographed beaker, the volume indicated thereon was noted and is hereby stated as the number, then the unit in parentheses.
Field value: 300 (mL)
